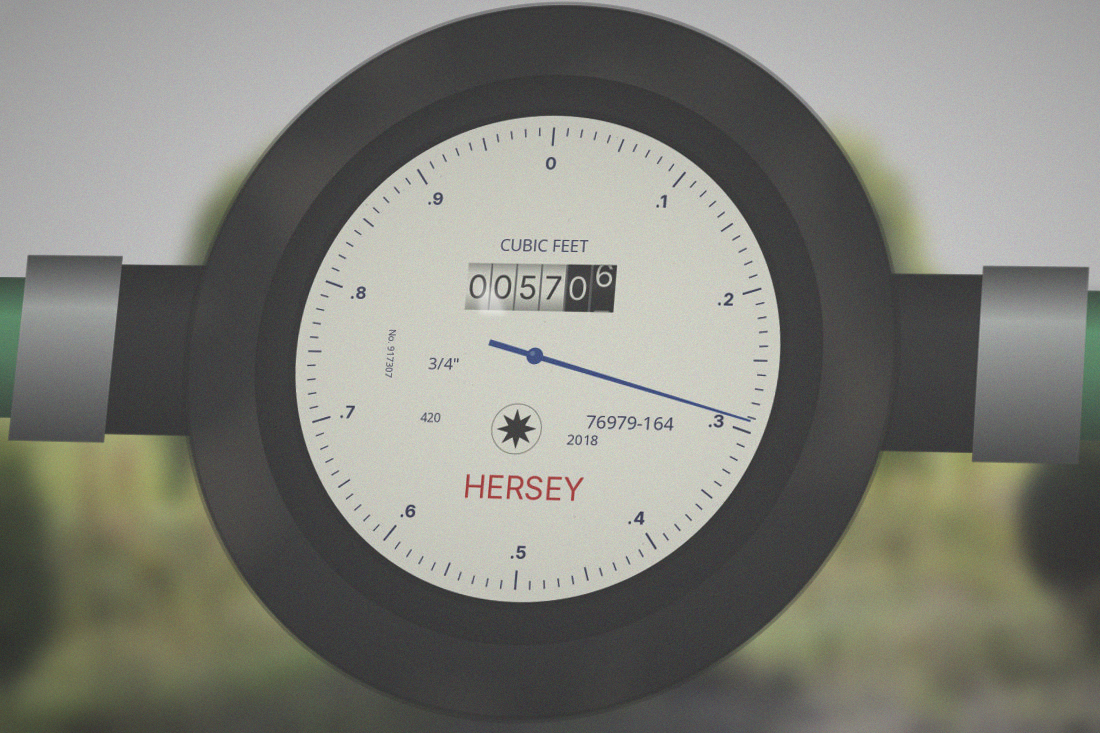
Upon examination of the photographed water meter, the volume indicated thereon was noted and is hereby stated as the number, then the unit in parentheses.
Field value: 5706.29 (ft³)
